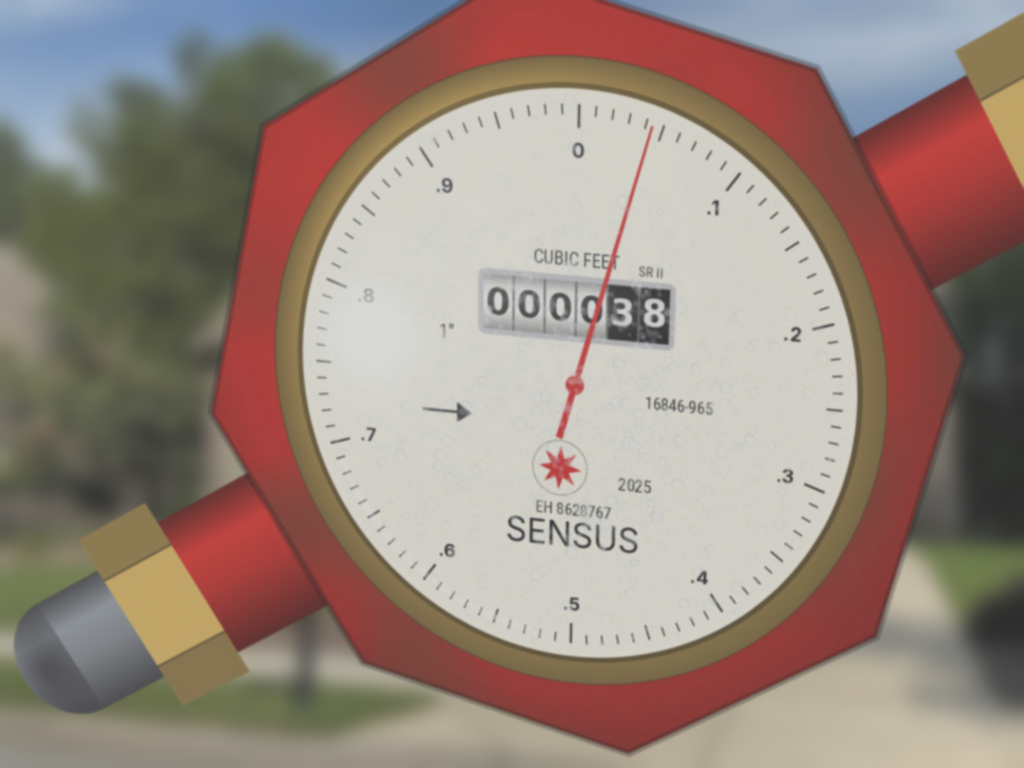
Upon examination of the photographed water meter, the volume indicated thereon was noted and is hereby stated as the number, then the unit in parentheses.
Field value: 38.04 (ft³)
